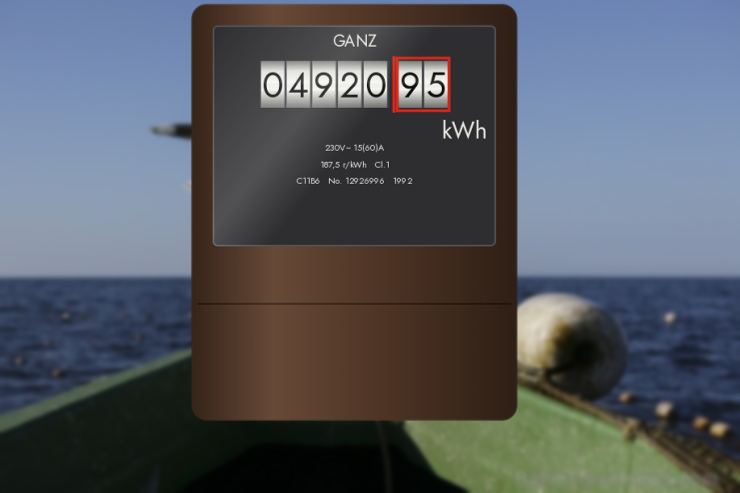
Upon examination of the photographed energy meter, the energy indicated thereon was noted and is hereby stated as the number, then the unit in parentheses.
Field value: 4920.95 (kWh)
